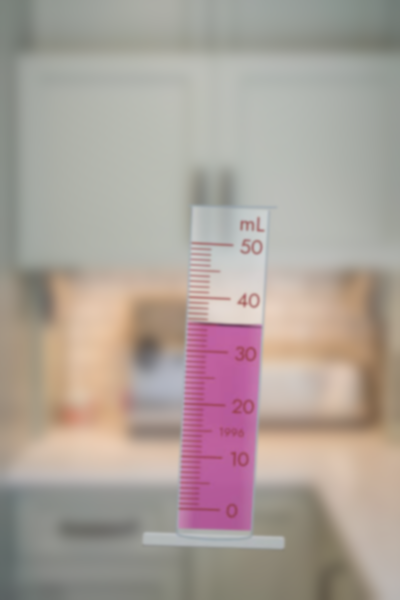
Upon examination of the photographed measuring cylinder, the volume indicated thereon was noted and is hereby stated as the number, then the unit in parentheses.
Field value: 35 (mL)
